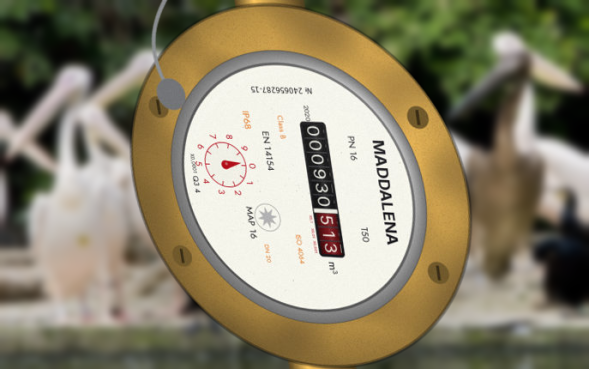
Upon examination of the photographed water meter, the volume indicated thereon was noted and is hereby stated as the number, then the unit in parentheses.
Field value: 930.5129 (m³)
